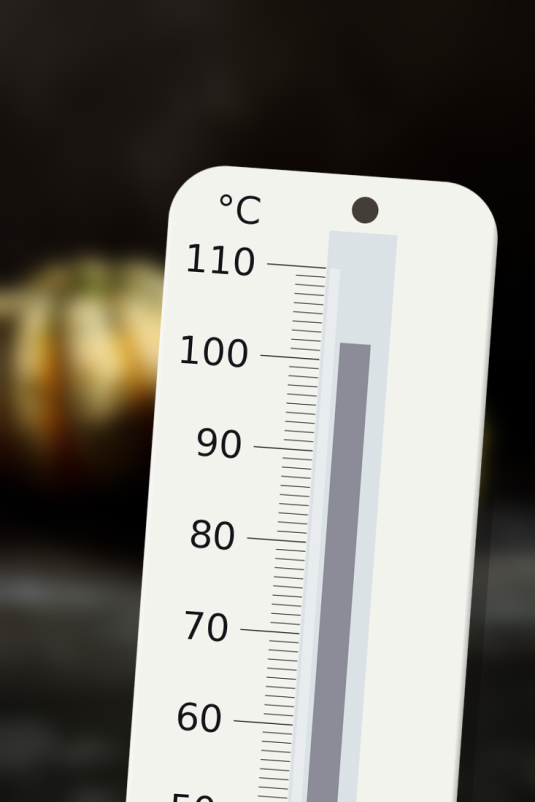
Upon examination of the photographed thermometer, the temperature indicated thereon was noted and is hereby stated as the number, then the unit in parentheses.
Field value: 102 (°C)
